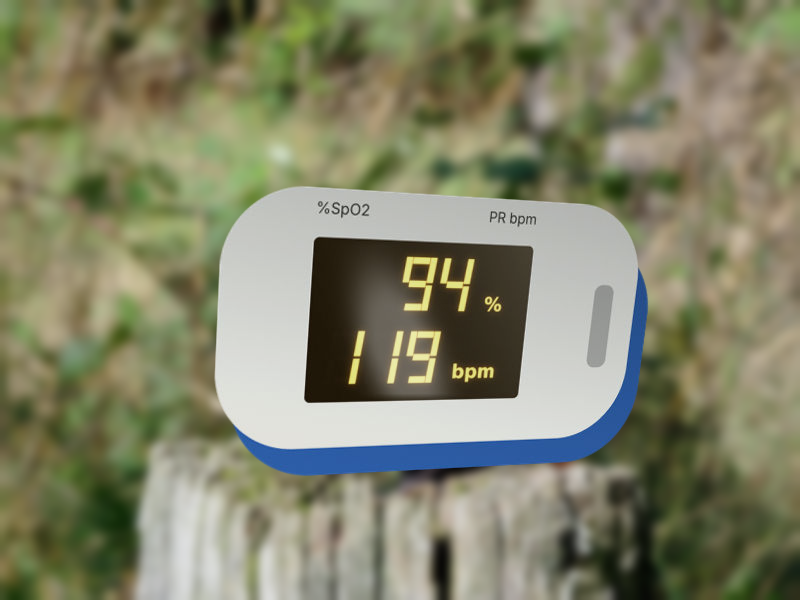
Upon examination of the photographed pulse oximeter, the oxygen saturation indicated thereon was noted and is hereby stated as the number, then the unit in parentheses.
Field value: 94 (%)
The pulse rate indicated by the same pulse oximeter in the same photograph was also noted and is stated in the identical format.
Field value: 119 (bpm)
